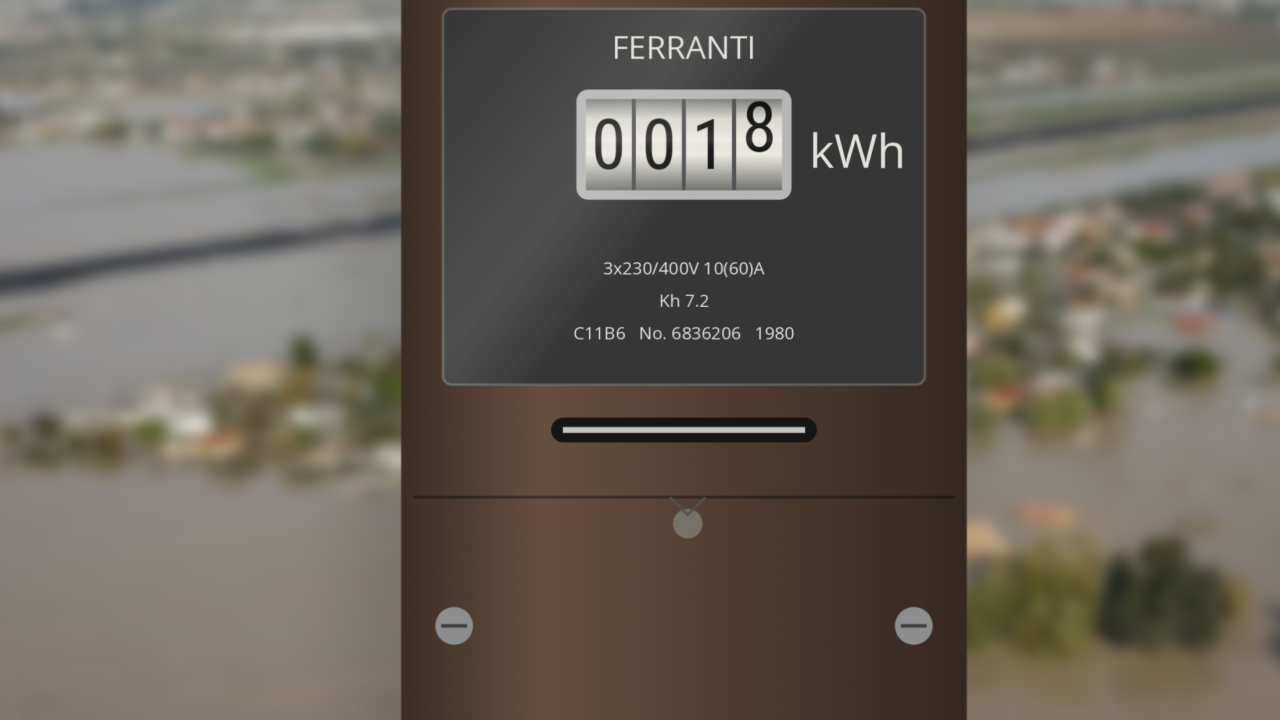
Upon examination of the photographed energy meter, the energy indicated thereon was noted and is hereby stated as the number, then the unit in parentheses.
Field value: 18 (kWh)
